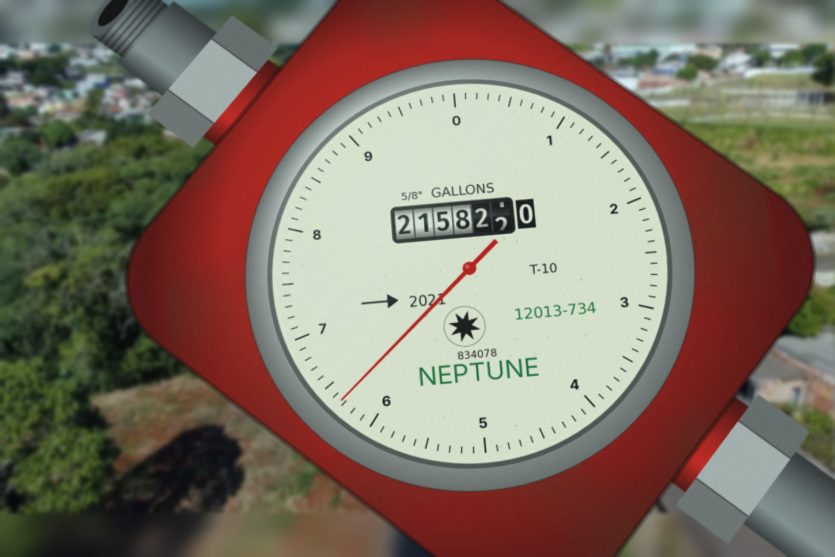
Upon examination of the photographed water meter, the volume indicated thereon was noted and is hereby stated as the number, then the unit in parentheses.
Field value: 2158216.3 (gal)
